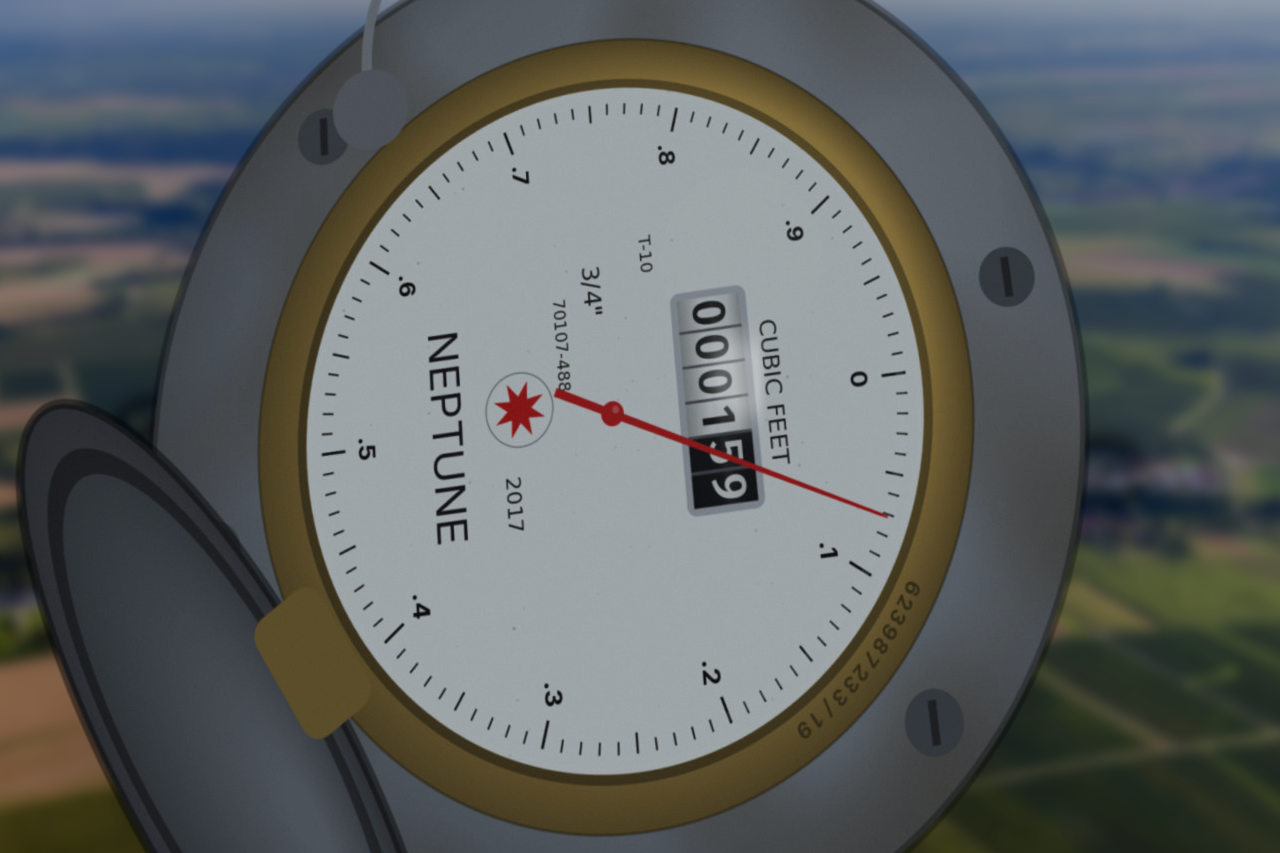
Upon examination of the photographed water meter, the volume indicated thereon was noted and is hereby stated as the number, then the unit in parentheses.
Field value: 159.07 (ft³)
